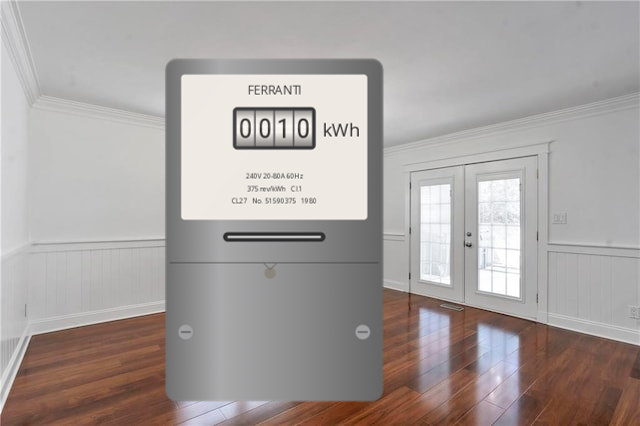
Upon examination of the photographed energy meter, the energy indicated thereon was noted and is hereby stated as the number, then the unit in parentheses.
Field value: 10 (kWh)
